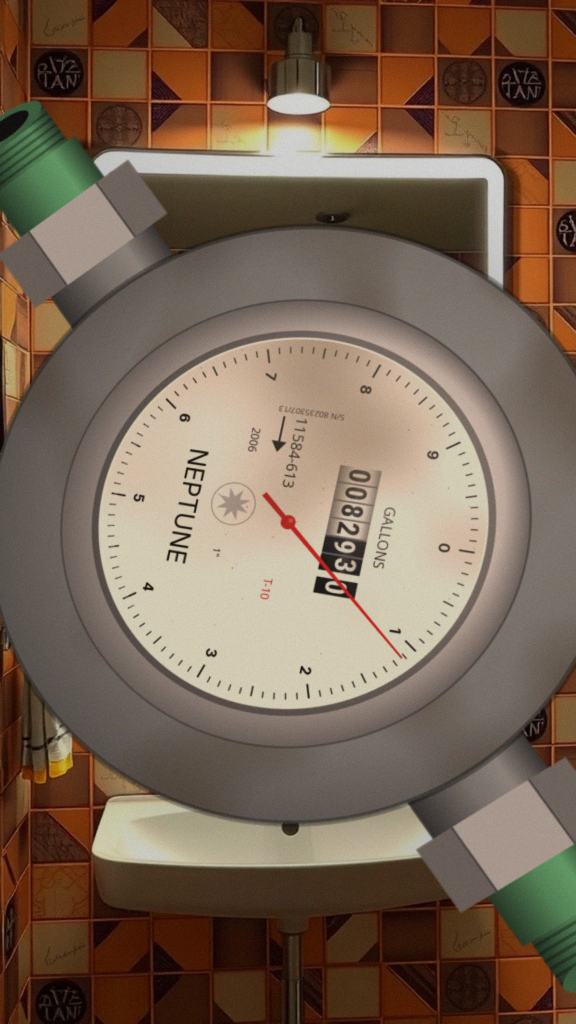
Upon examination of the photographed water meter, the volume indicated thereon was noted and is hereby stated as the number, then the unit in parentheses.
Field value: 82931.1 (gal)
